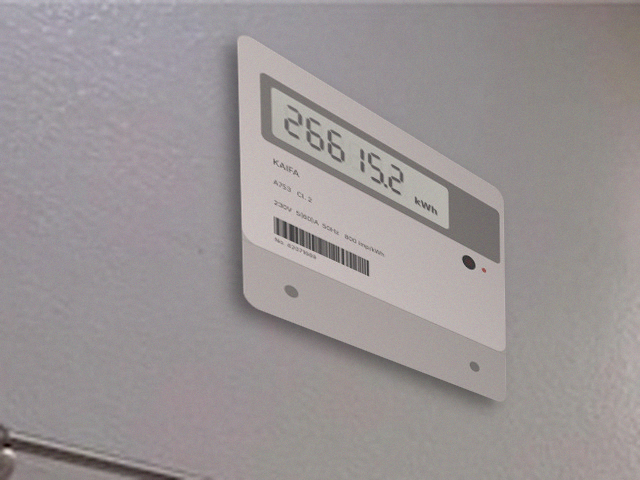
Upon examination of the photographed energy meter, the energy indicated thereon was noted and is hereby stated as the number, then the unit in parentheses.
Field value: 26615.2 (kWh)
